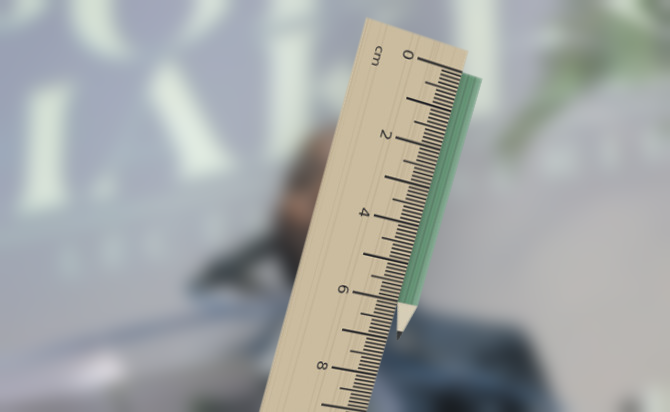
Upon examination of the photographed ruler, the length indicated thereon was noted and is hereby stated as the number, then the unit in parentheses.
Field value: 7 (cm)
